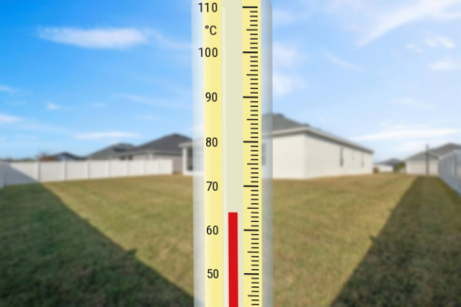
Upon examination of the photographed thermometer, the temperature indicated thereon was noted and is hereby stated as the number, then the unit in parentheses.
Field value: 64 (°C)
